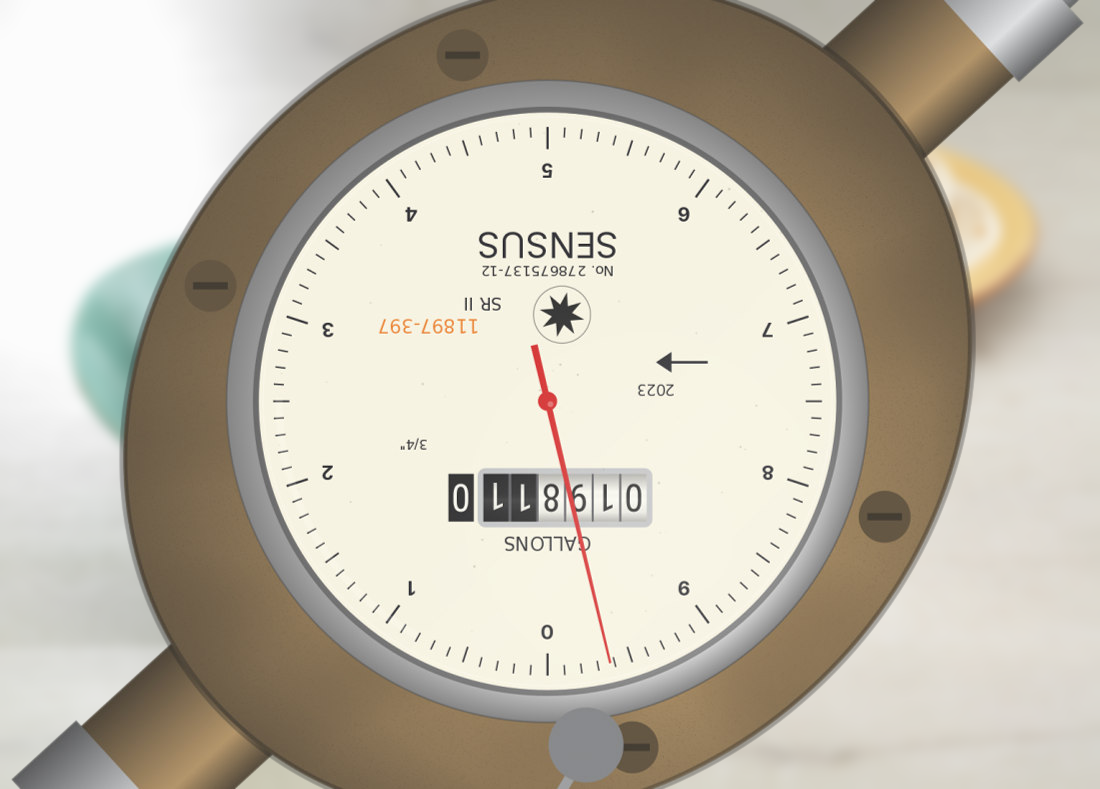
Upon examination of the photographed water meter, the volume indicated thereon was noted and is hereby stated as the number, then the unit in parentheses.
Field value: 198109.6 (gal)
